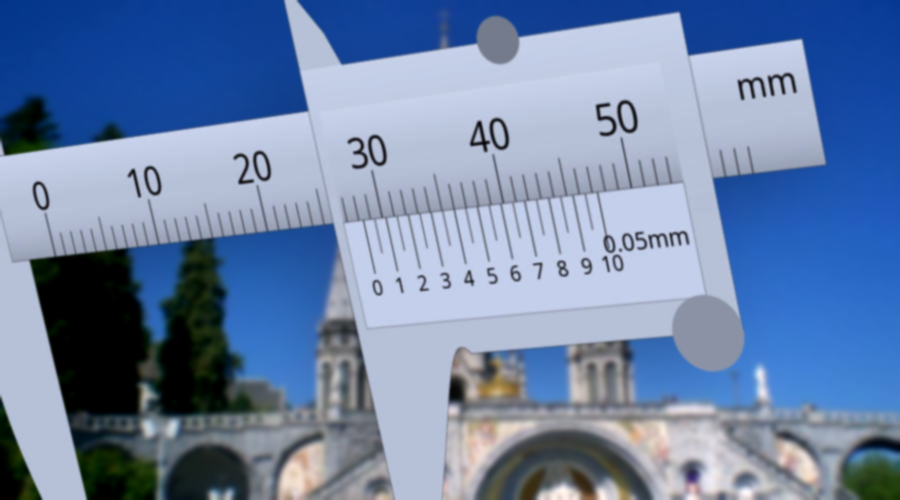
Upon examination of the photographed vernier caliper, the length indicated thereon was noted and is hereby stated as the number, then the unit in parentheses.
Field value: 28.4 (mm)
